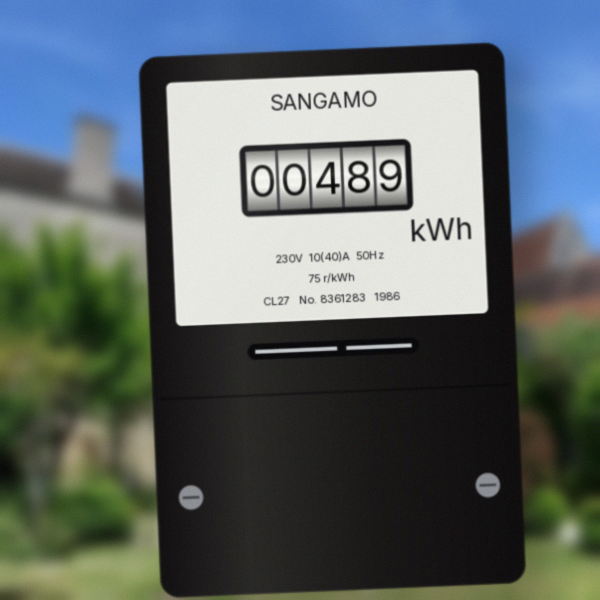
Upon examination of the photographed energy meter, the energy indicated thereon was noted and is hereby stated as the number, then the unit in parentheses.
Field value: 489 (kWh)
